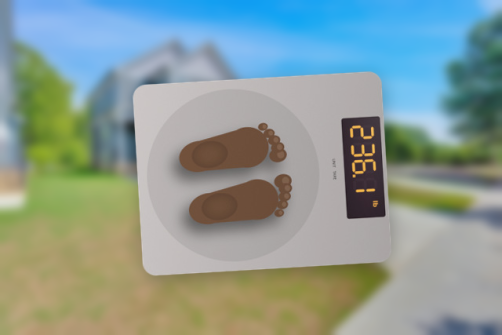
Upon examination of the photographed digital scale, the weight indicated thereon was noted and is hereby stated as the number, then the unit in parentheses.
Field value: 236.1 (lb)
